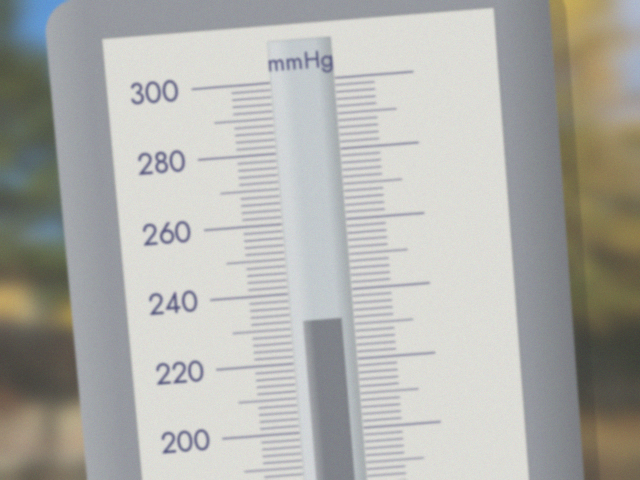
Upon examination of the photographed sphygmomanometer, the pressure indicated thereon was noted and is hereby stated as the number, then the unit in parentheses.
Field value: 232 (mmHg)
